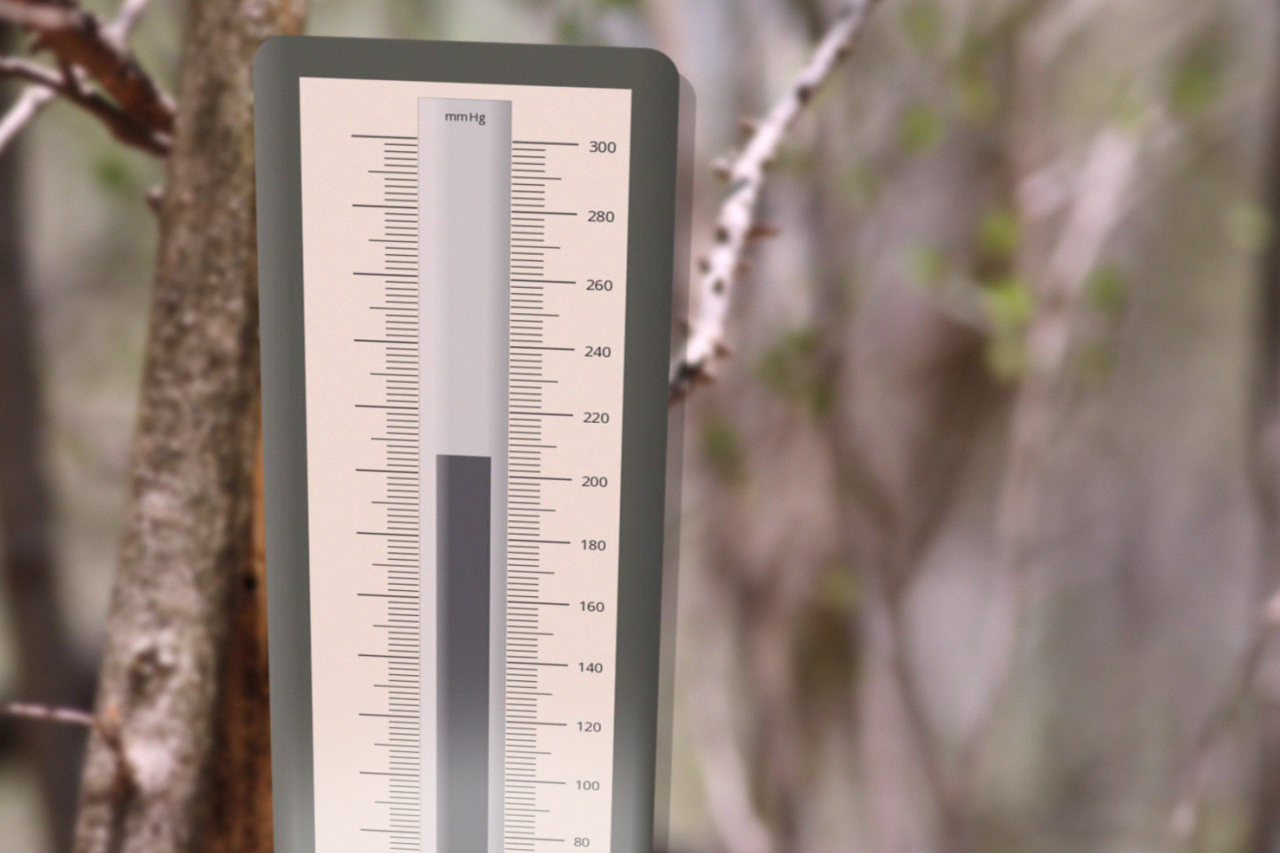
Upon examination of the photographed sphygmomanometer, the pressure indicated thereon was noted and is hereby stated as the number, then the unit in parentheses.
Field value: 206 (mmHg)
